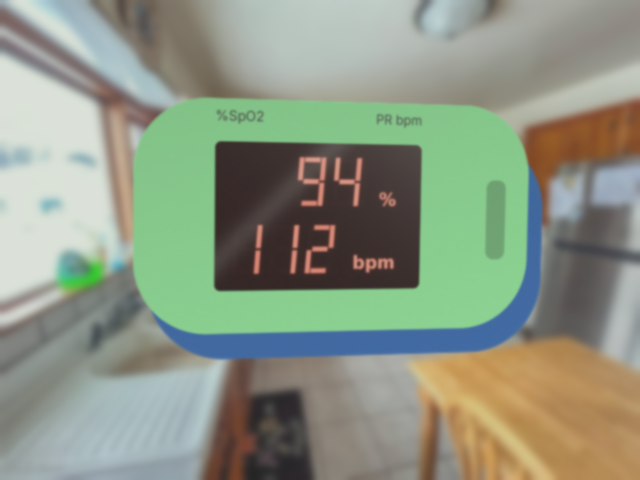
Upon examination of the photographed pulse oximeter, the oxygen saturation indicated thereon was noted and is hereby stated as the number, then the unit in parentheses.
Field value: 94 (%)
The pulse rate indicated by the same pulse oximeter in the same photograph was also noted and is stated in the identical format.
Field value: 112 (bpm)
